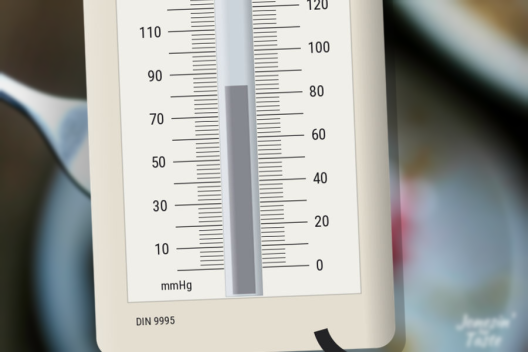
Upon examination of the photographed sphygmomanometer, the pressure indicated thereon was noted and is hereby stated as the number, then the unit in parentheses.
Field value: 84 (mmHg)
